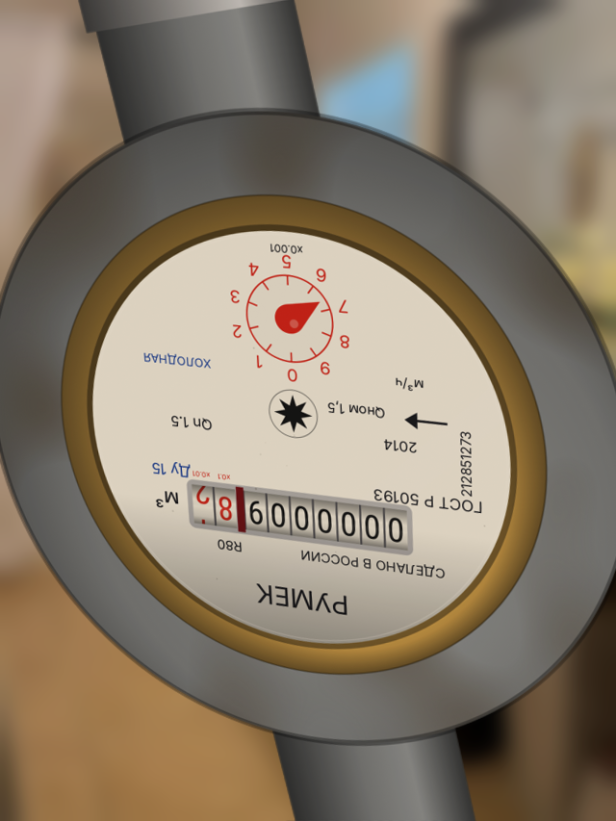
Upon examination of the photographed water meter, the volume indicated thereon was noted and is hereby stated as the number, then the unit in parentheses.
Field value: 9.816 (m³)
